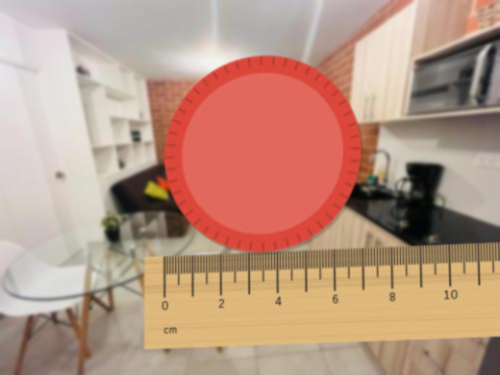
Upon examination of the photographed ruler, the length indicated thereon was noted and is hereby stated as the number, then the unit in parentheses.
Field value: 7 (cm)
